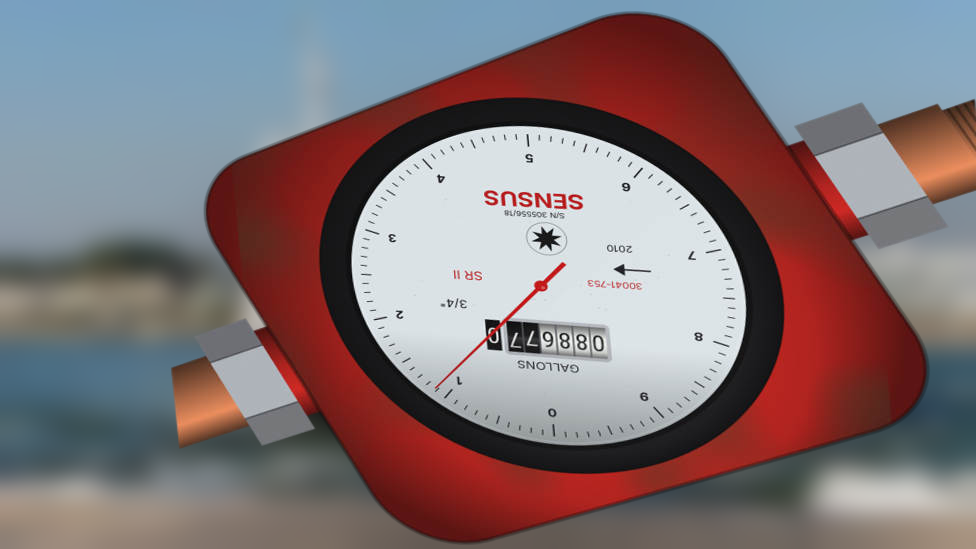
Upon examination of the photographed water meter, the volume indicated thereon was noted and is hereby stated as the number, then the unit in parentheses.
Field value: 886771.1 (gal)
